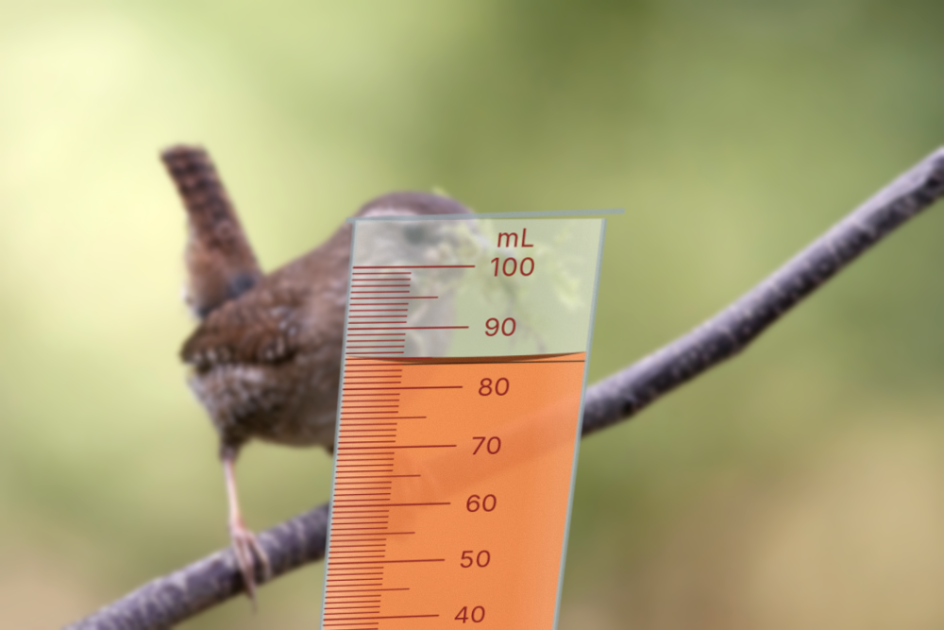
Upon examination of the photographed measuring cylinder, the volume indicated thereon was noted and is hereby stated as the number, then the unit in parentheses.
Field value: 84 (mL)
